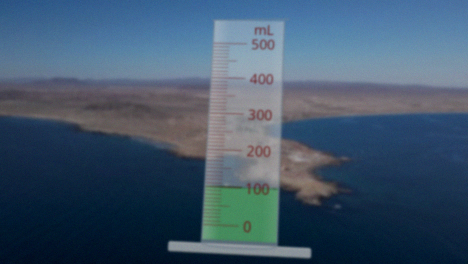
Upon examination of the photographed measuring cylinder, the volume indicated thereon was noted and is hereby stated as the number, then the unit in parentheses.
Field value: 100 (mL)
